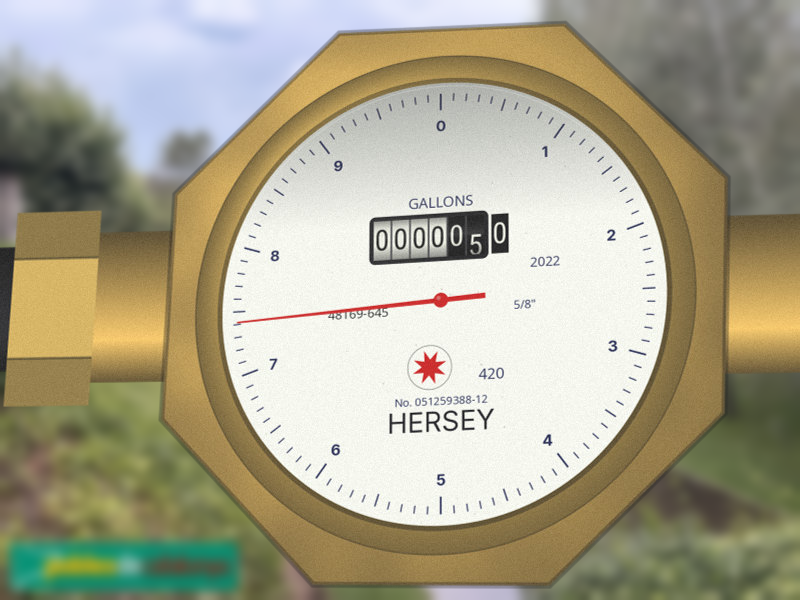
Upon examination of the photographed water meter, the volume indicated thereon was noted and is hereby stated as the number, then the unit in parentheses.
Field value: 47.4 (gal)
